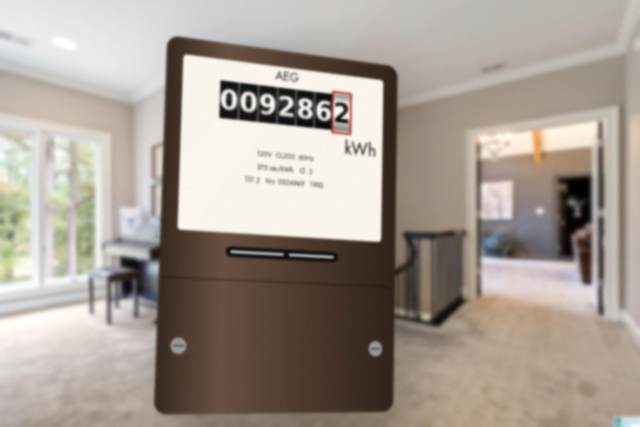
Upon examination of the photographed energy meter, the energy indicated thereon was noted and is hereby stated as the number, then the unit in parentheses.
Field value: 9286.2 (kWh)
